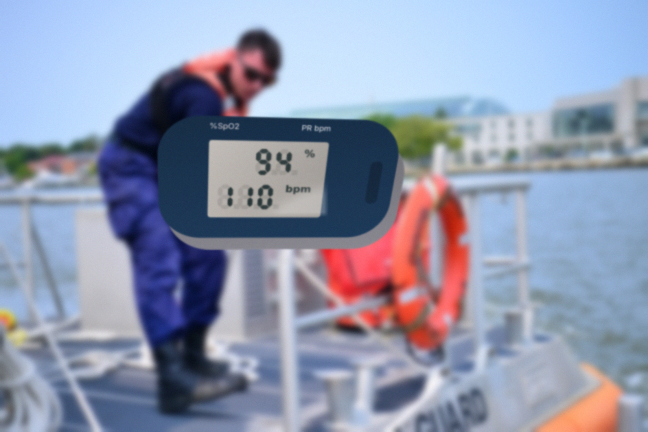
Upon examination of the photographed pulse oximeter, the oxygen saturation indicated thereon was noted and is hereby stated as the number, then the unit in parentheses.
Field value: 94 (%)
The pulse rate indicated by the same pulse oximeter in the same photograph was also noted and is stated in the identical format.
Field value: 110 (bpm)
